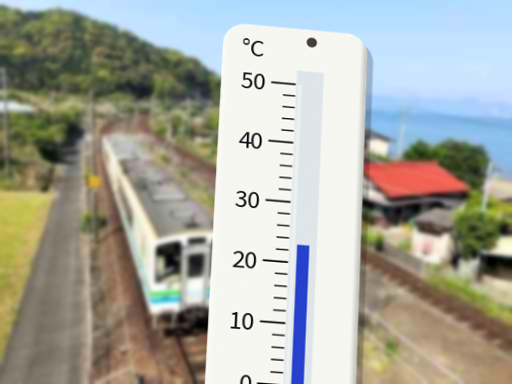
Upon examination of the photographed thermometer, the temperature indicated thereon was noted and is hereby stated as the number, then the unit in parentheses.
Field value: 23 (°C)
